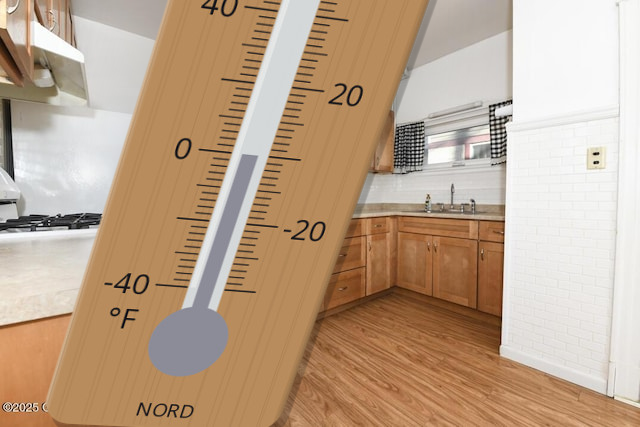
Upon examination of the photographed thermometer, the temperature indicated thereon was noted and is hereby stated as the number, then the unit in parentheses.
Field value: 0 (°F)
